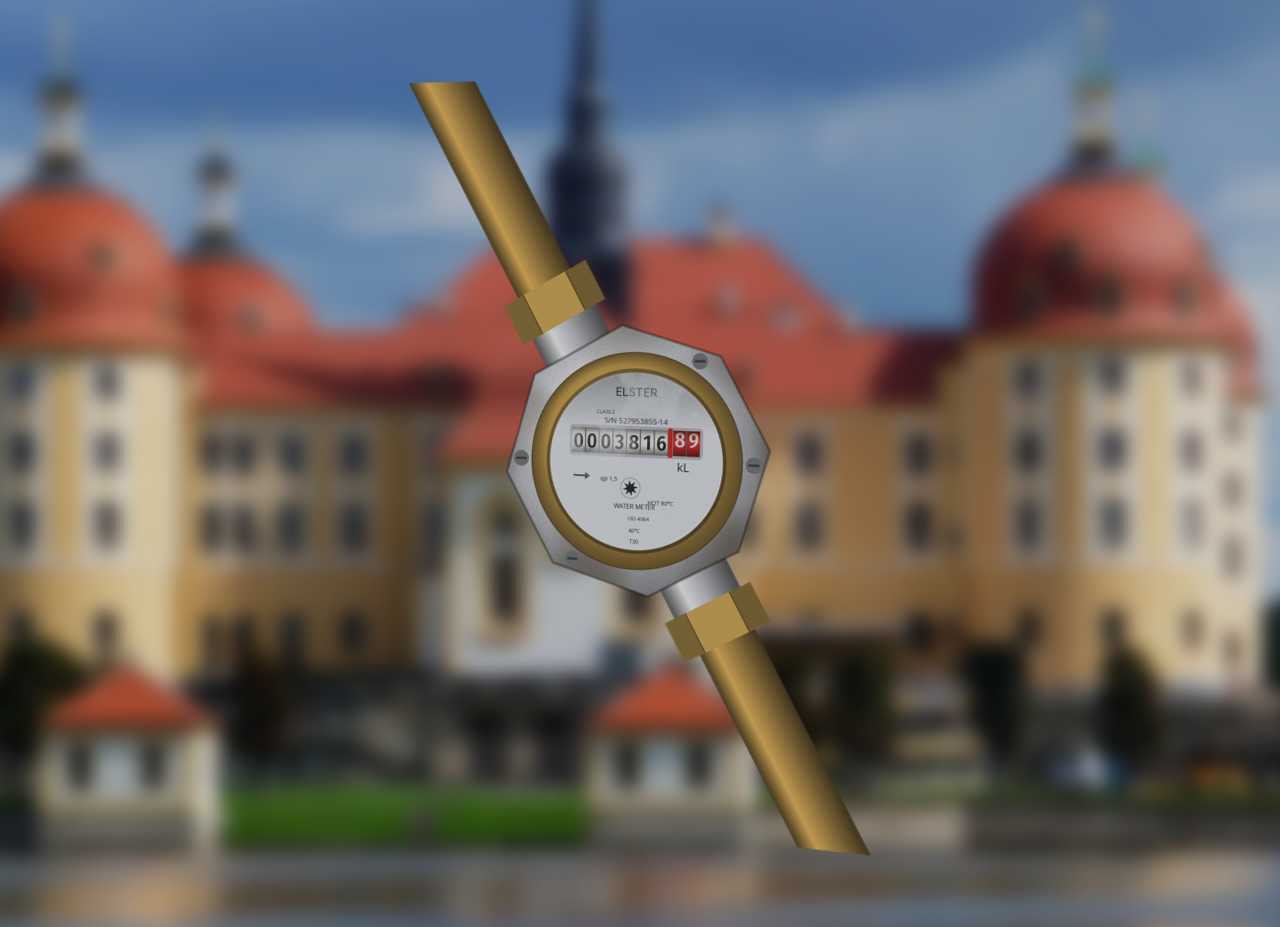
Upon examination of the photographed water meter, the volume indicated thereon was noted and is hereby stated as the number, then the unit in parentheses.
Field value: 3816.89 (kL)
